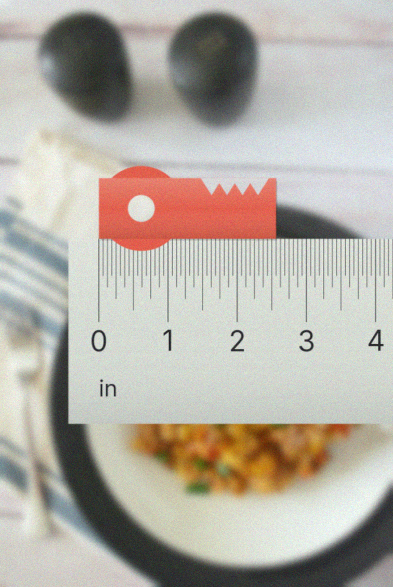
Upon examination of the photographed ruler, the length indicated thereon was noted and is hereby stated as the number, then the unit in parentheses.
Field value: 2.5625 (in)
